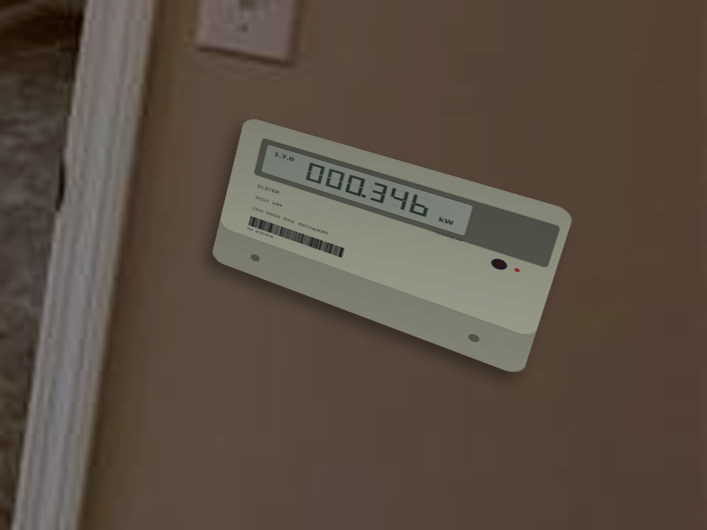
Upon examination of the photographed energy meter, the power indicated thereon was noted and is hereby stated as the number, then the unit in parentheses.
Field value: 0.346 (kW)
